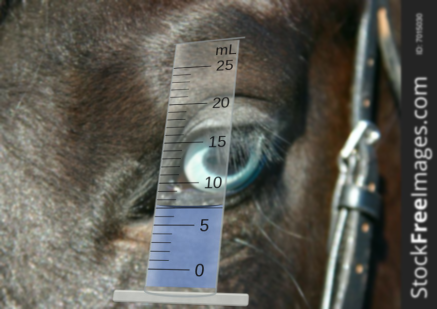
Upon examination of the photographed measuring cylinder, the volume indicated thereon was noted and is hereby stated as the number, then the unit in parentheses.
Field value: 7 (mL)
